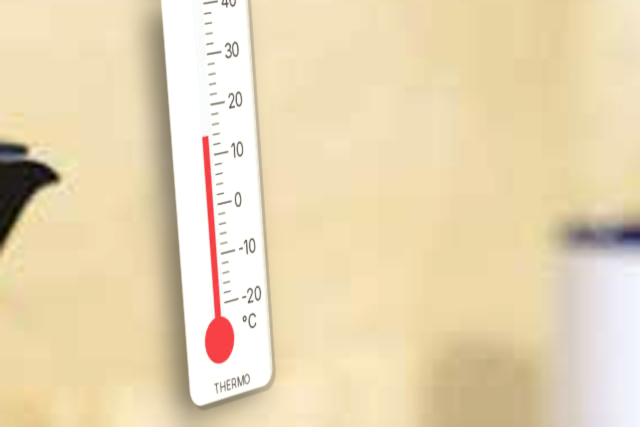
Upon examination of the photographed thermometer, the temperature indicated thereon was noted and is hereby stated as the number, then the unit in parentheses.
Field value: 14 (°C)
